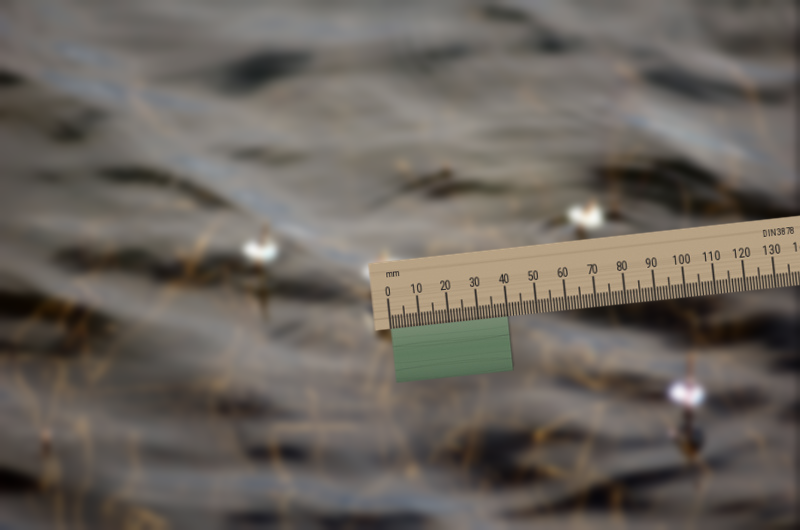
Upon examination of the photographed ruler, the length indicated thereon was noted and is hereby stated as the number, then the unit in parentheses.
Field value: 40 (mm)
